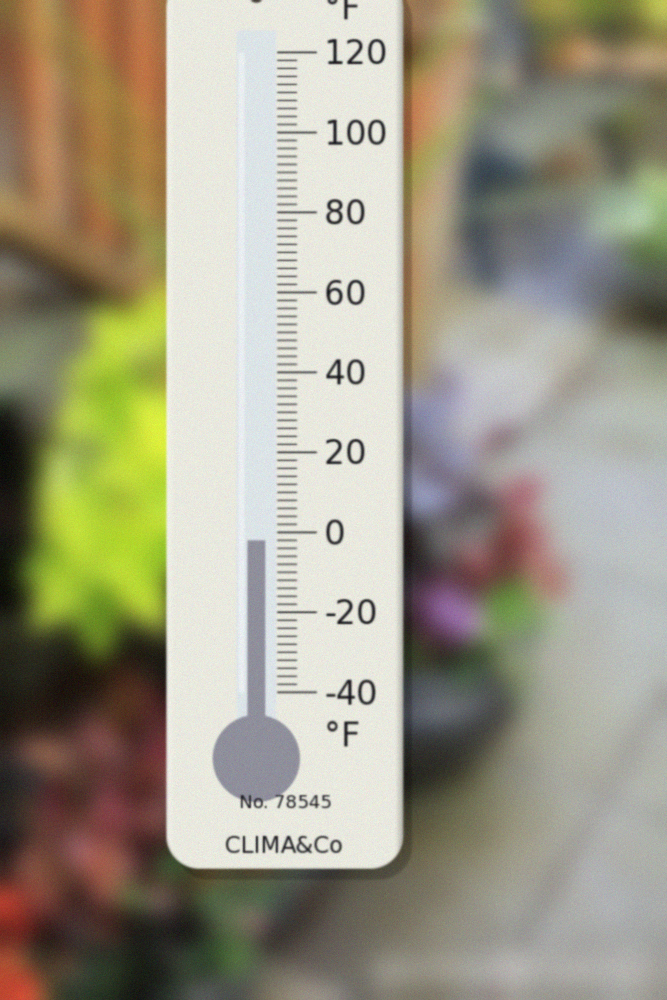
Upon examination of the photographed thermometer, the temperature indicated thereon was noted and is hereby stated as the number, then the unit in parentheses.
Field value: -2 (°F)
